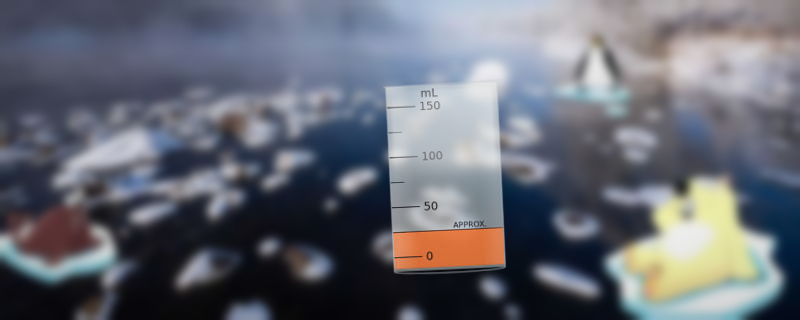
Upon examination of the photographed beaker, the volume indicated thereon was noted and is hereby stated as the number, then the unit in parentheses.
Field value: 25 (mL)
